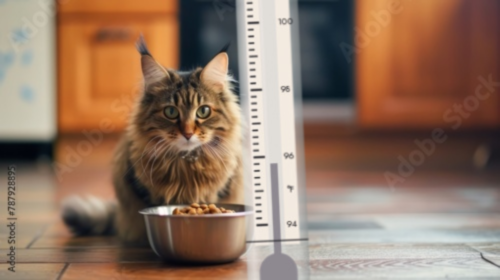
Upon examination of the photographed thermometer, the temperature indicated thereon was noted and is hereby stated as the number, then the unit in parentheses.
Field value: 95.8 (°F)
